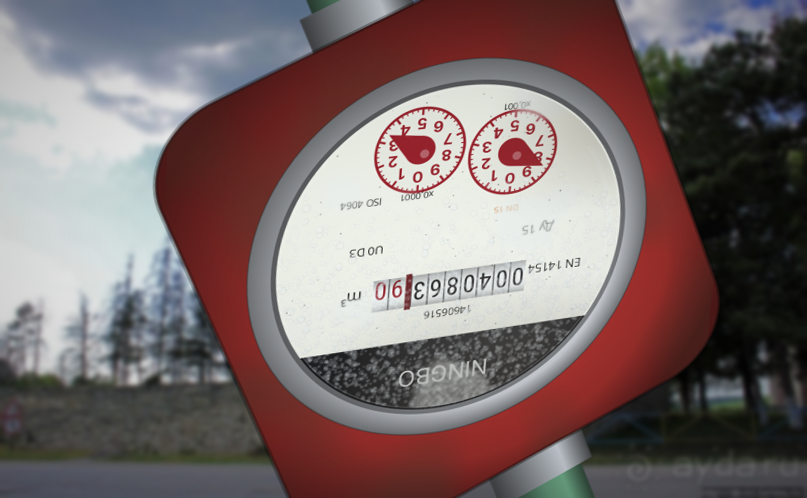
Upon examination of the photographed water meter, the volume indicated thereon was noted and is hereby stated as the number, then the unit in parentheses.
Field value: 40863.8983 (m³)
